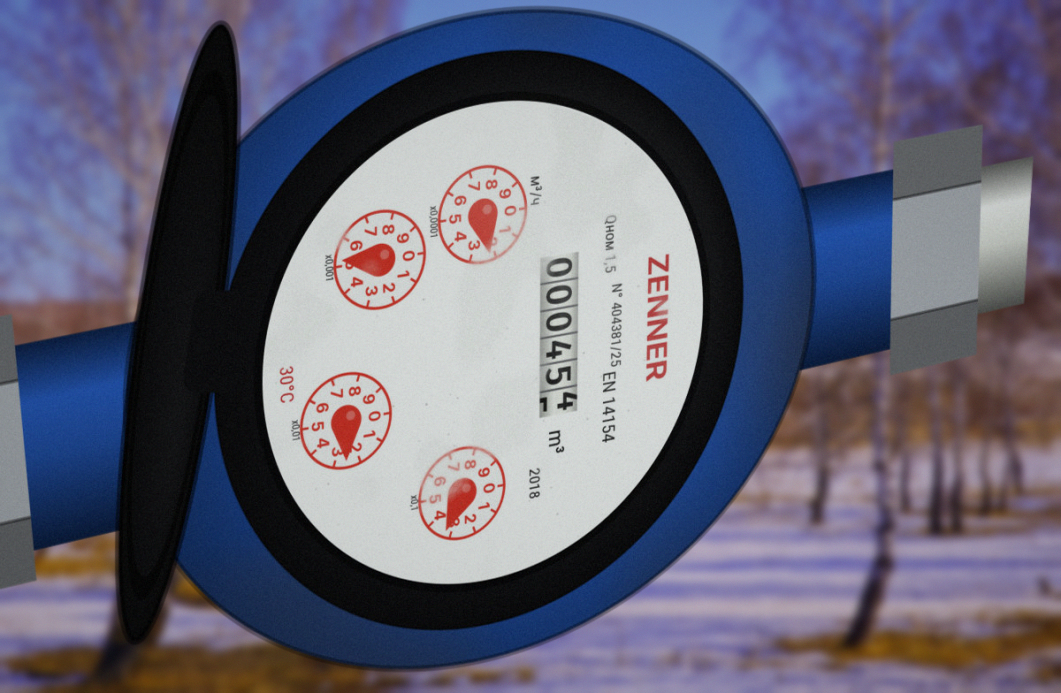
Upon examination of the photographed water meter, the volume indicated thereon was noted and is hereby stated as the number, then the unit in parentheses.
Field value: 454.3252 (m³)
